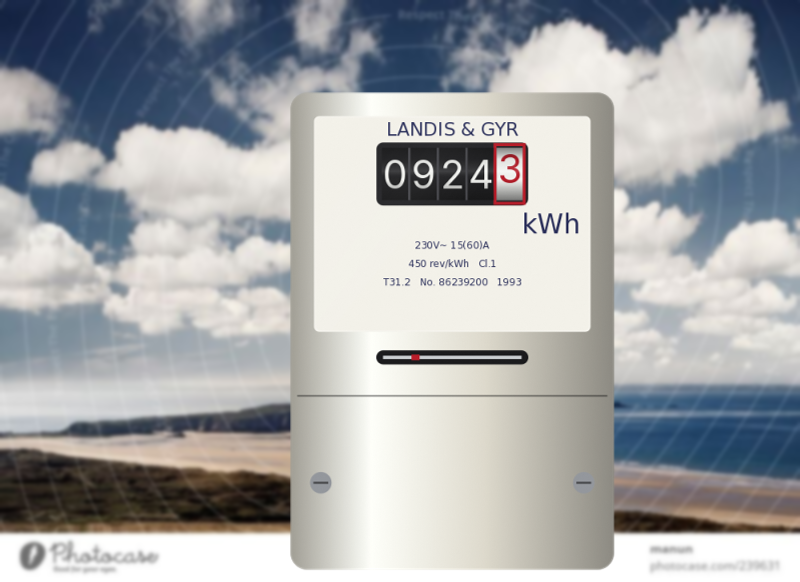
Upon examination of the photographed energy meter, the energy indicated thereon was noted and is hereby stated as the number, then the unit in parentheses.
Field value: 924.3 (kWh)
